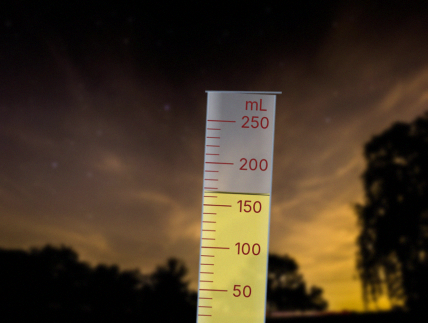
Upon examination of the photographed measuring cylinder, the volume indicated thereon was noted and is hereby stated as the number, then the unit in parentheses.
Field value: 165 (mL)
